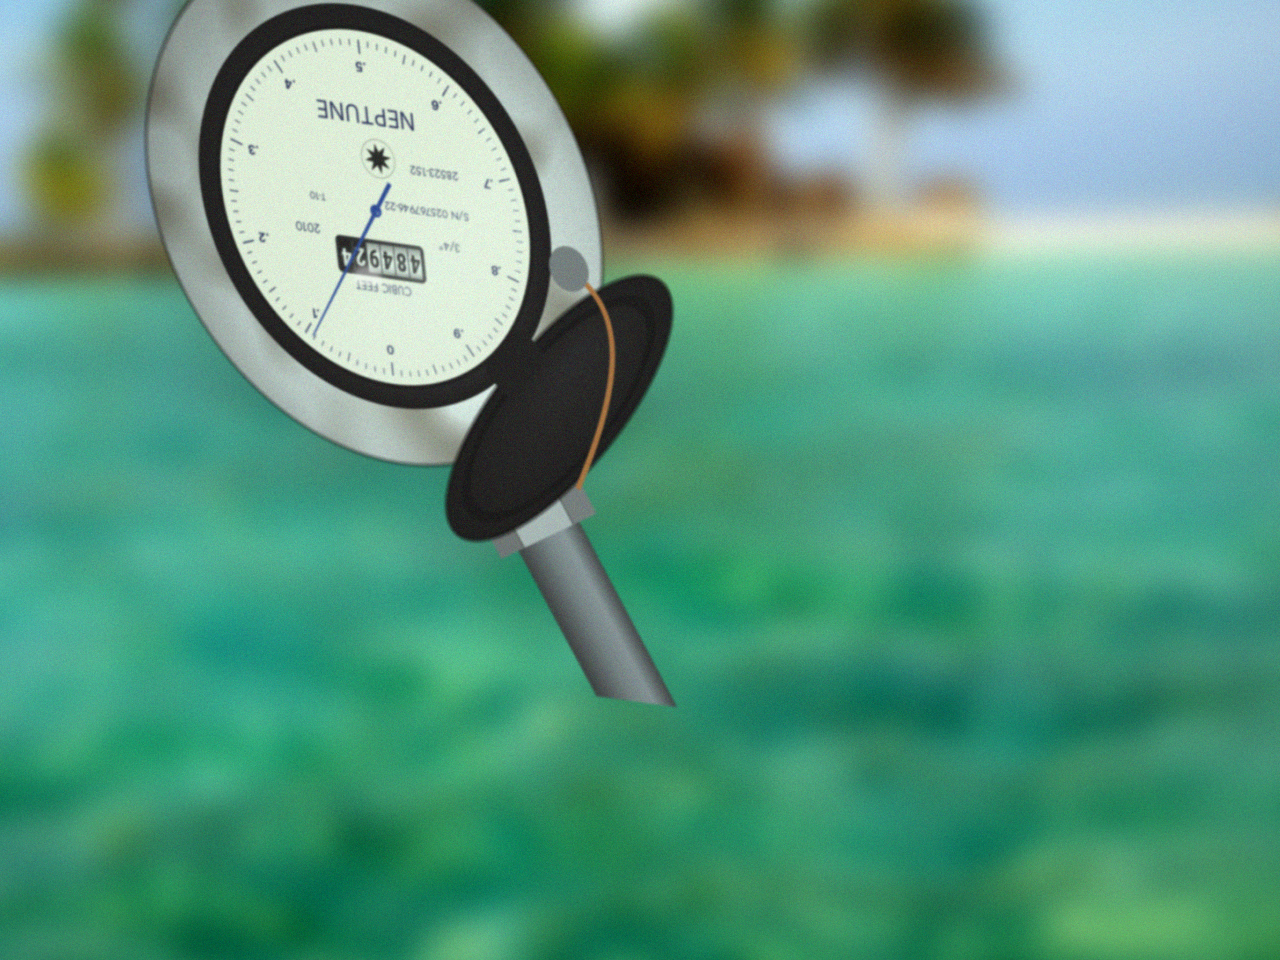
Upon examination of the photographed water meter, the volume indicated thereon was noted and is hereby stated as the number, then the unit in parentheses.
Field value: 484924.09 (ft³)
